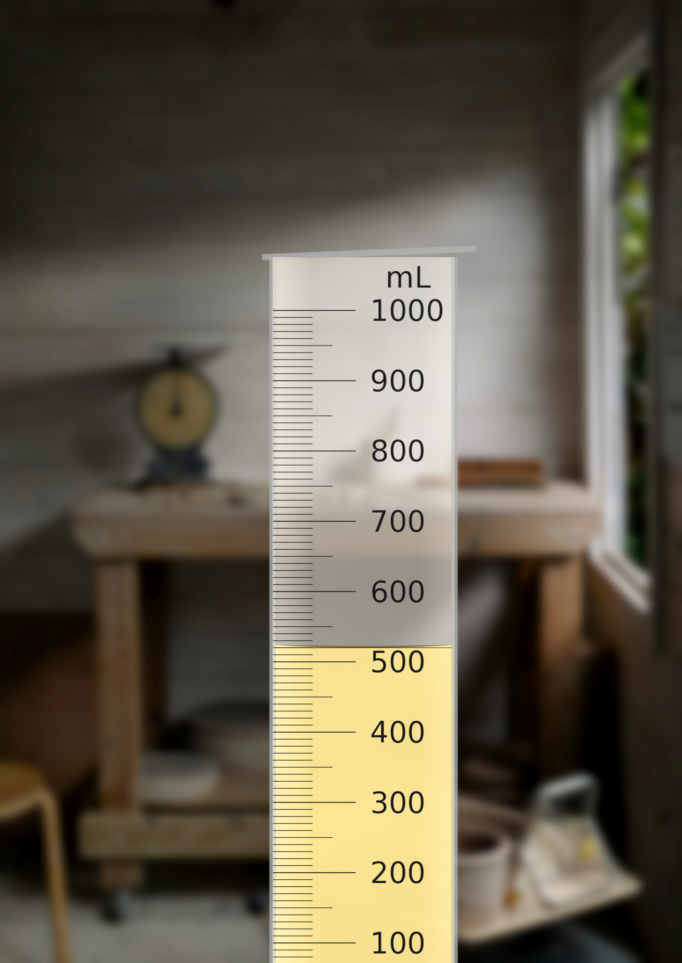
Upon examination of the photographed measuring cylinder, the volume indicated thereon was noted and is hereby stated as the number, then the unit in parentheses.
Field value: 520 (mL)
